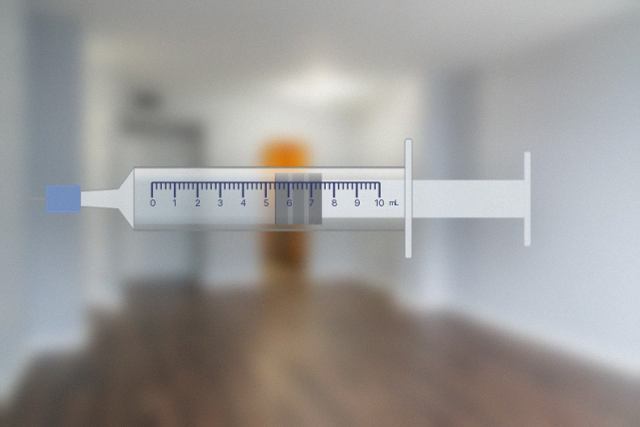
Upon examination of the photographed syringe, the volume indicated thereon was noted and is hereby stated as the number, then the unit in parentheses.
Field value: 5.4 (mL)
